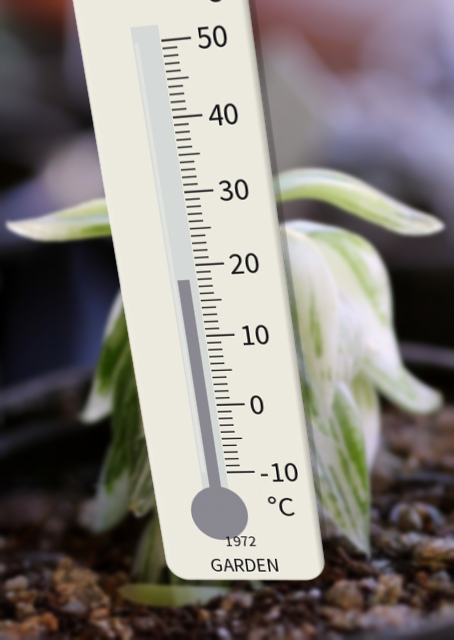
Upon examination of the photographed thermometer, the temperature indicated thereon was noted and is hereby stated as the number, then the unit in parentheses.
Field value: 18 (°C)
